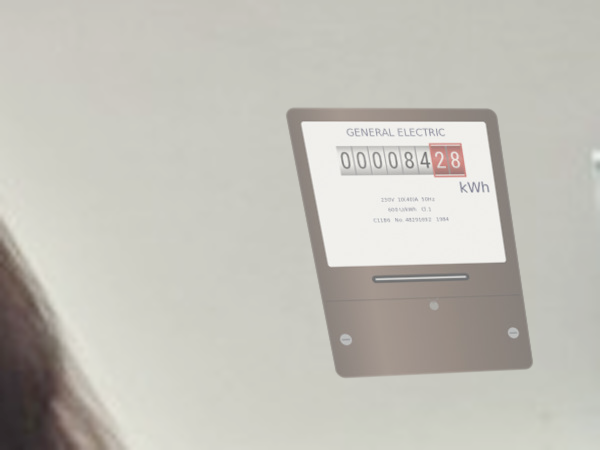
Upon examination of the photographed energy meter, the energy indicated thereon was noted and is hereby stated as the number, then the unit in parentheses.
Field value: 84.28 (kWh)
